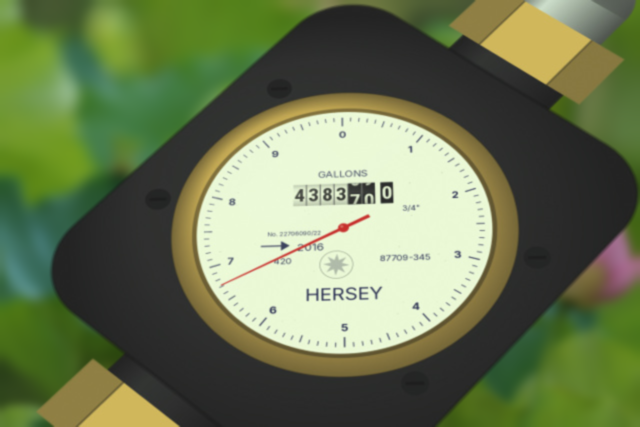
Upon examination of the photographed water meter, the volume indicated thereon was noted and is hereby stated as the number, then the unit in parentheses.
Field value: 4383696.7 (gal)
